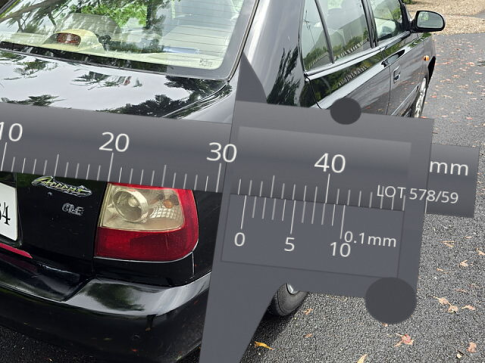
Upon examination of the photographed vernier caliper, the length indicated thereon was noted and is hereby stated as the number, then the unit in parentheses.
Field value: 32.7 (mm)
